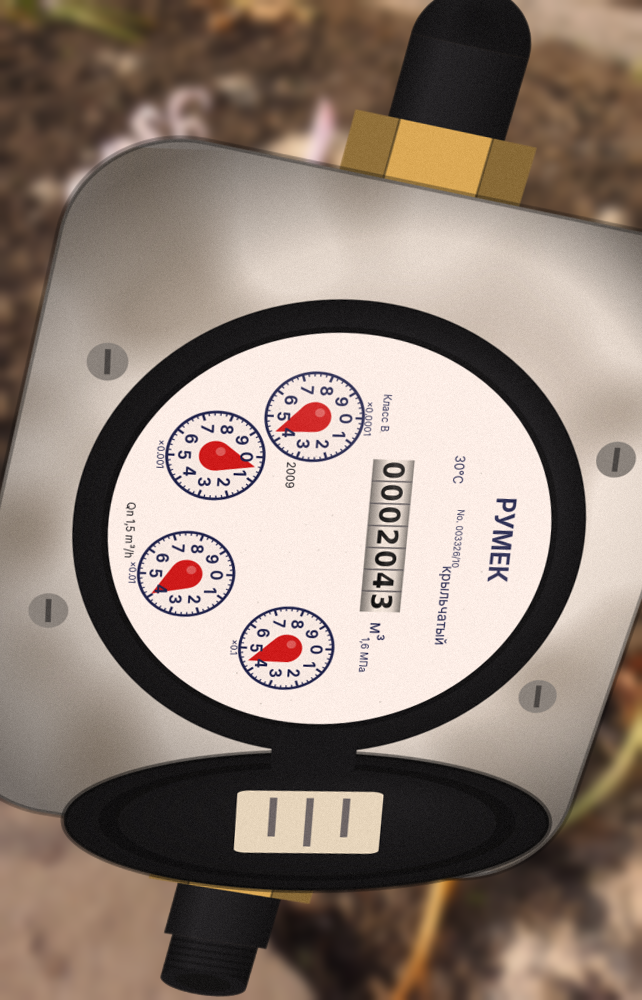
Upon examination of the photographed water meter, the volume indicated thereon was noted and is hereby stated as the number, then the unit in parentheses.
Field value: 2043.4404 (m³)
